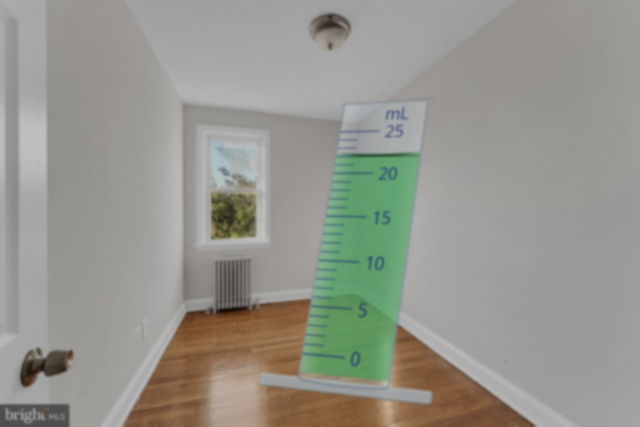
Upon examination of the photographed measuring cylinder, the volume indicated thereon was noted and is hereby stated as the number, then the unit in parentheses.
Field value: 22 (mL)
